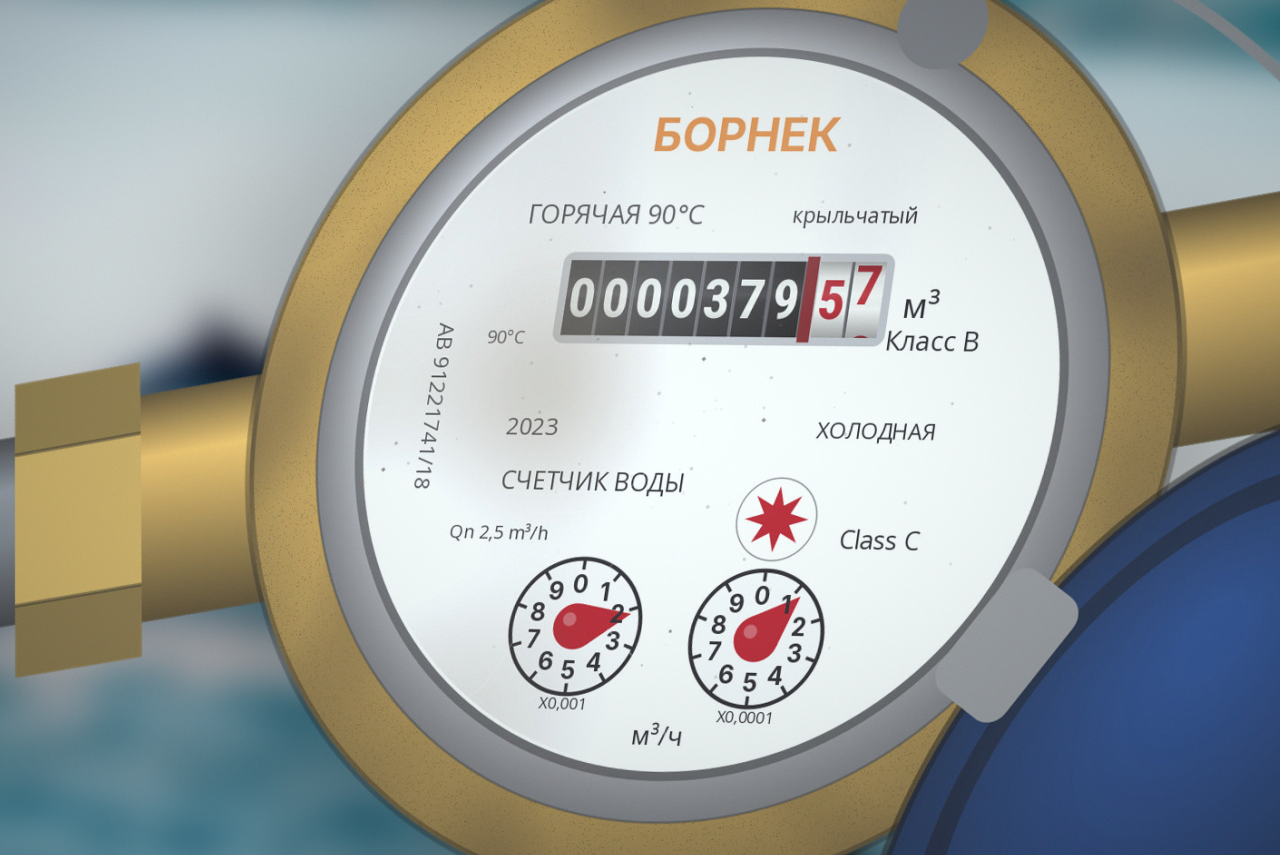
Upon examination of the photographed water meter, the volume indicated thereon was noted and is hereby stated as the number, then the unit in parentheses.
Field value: 379.5721 (m³)
